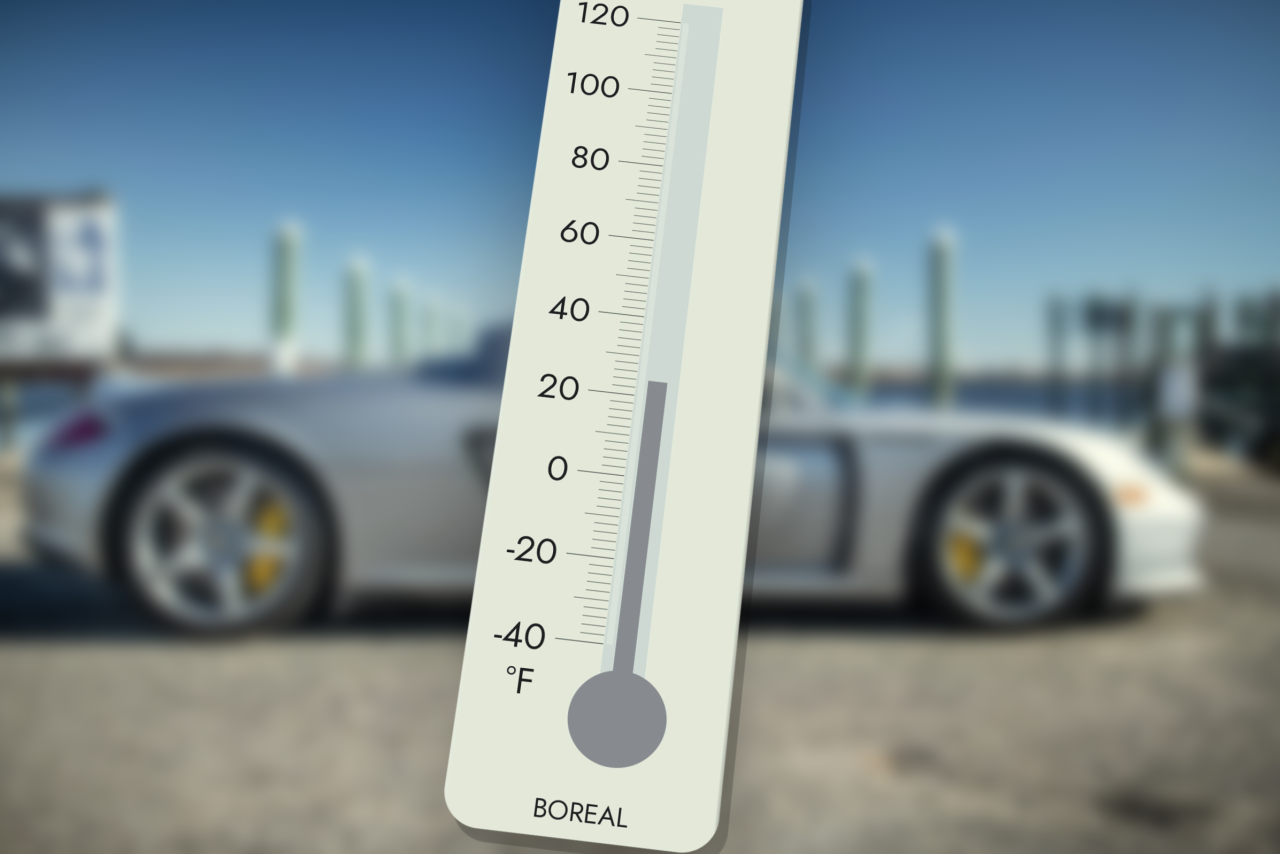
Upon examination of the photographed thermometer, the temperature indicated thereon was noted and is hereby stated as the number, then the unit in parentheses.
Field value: 24 (°F)
